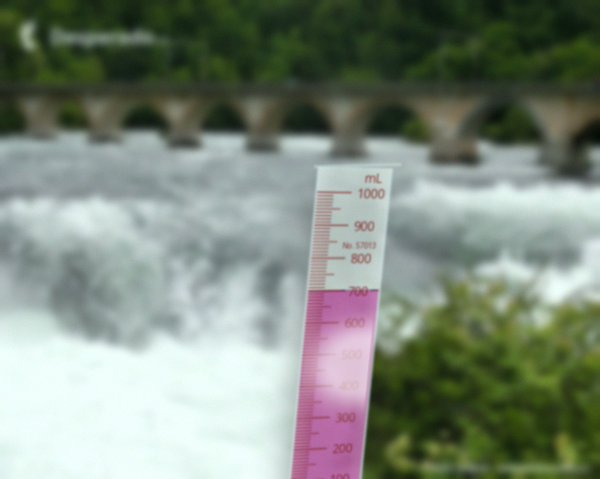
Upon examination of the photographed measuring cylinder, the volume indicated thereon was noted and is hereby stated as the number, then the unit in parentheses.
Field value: 700 (mL)
